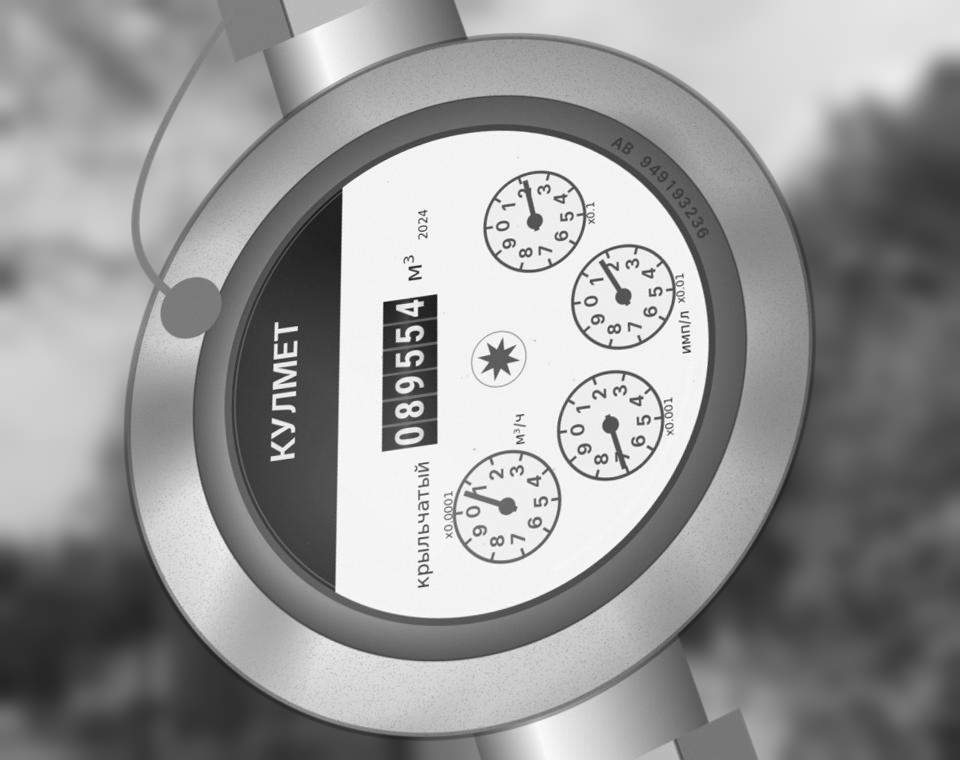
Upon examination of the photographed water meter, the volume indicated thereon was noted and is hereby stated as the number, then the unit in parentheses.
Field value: 89554.2170 (m³)
